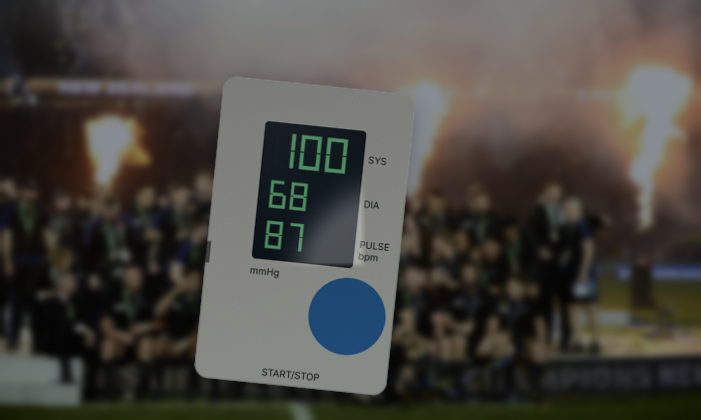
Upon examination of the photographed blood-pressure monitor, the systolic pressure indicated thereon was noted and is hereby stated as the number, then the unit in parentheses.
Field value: 100 (mmHg)
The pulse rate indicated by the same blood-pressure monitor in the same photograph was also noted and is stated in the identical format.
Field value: 87 (bpm)
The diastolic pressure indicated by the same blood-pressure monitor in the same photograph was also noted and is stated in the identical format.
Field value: 68 (mmHg)
